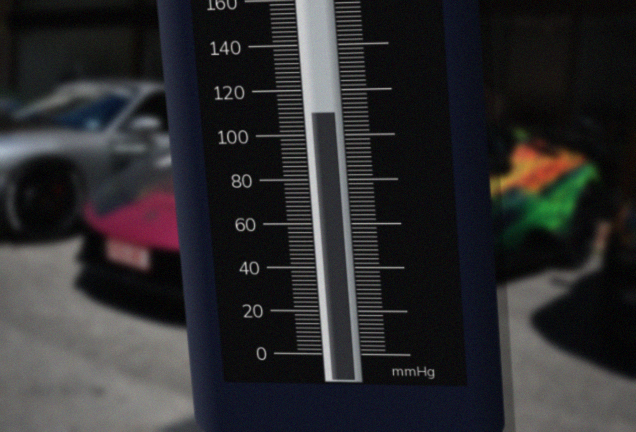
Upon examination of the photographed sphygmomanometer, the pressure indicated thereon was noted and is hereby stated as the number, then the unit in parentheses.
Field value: 110 (mmHg)
